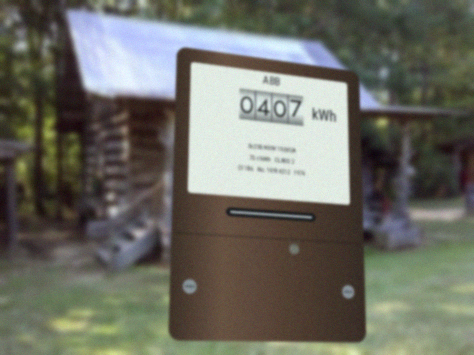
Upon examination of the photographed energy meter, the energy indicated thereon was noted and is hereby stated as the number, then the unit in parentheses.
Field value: 407 (kWh)
